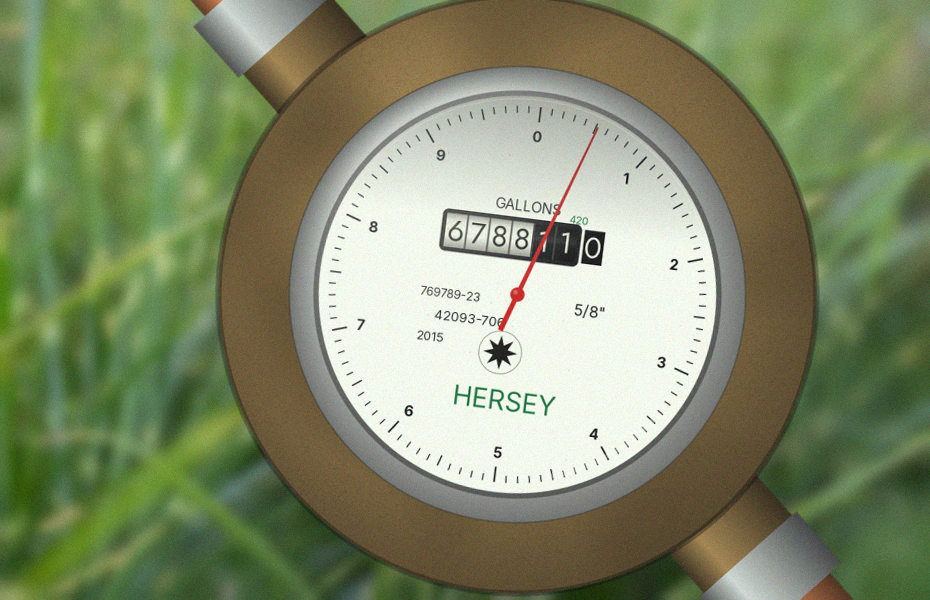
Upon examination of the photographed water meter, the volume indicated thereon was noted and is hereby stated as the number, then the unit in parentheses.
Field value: 6788110.5 (gal)
